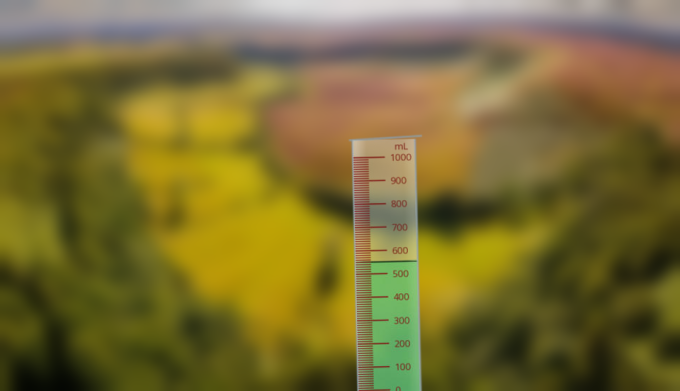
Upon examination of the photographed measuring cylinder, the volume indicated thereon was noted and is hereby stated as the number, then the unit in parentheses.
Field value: 550 (mL)
